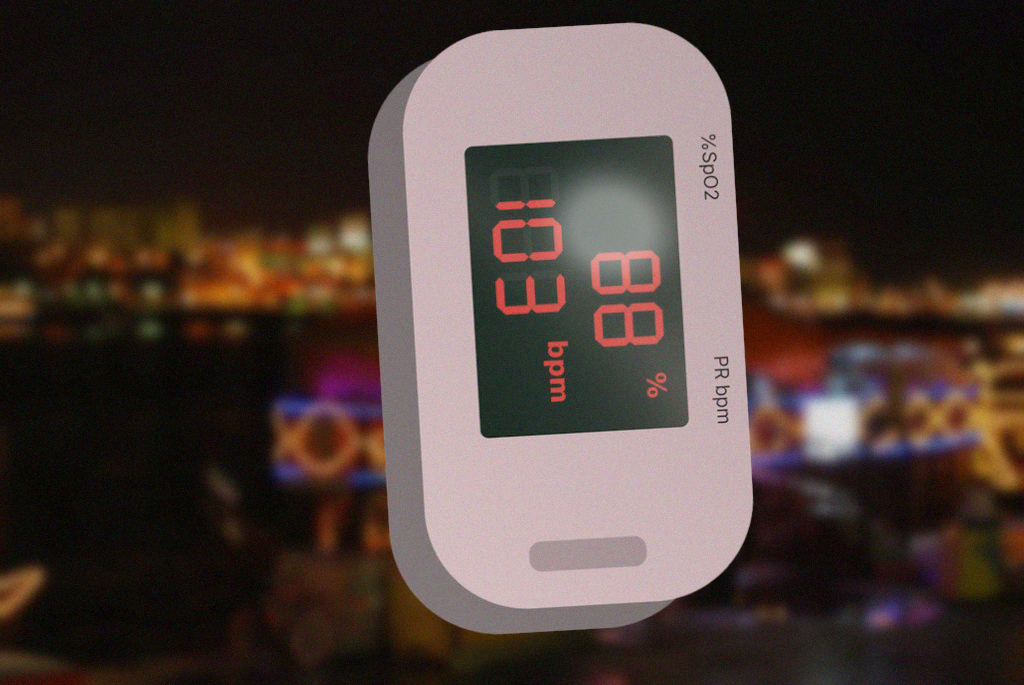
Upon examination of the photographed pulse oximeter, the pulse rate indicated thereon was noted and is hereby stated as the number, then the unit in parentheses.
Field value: 103 (bpm)
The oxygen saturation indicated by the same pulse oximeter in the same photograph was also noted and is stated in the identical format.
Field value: 88 (%)
